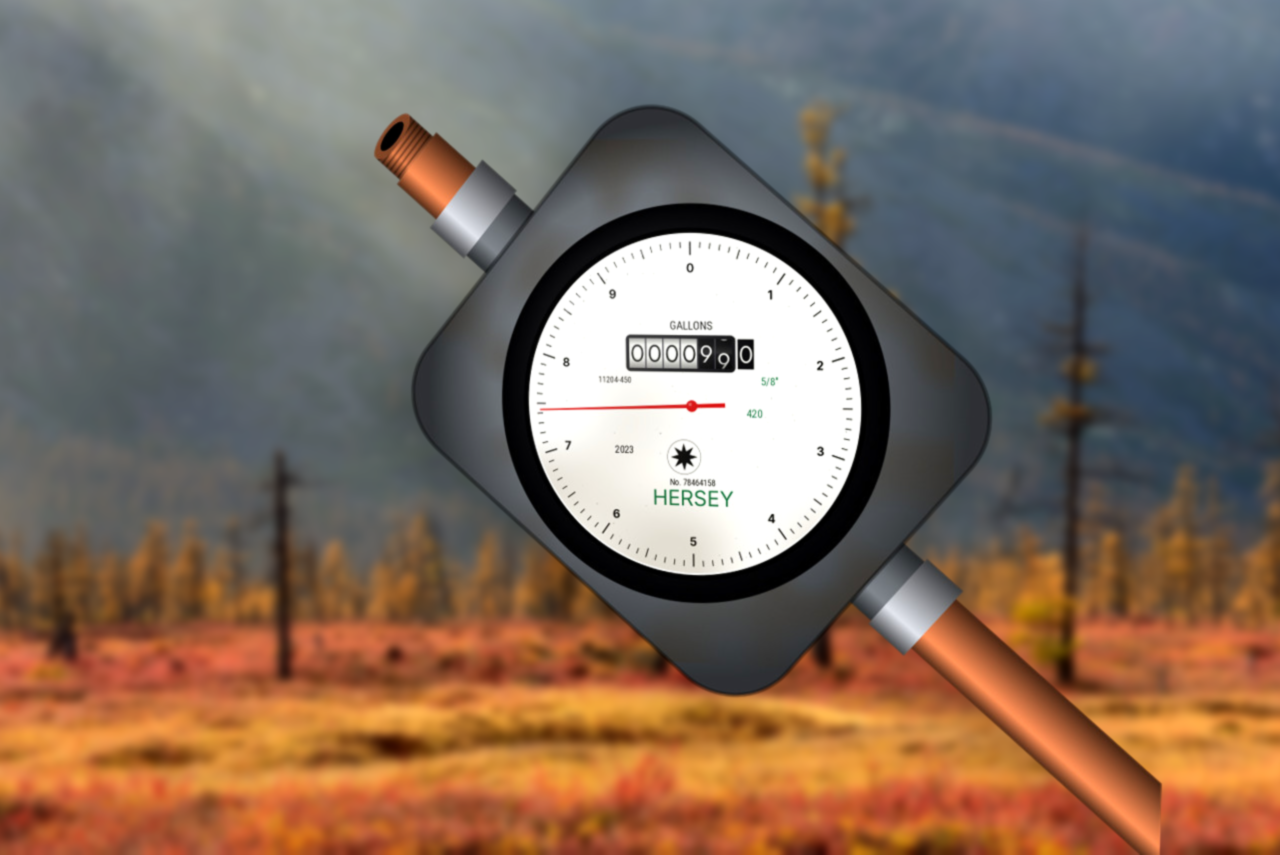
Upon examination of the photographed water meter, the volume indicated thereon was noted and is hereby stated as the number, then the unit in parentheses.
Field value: 987.4 (gal)
